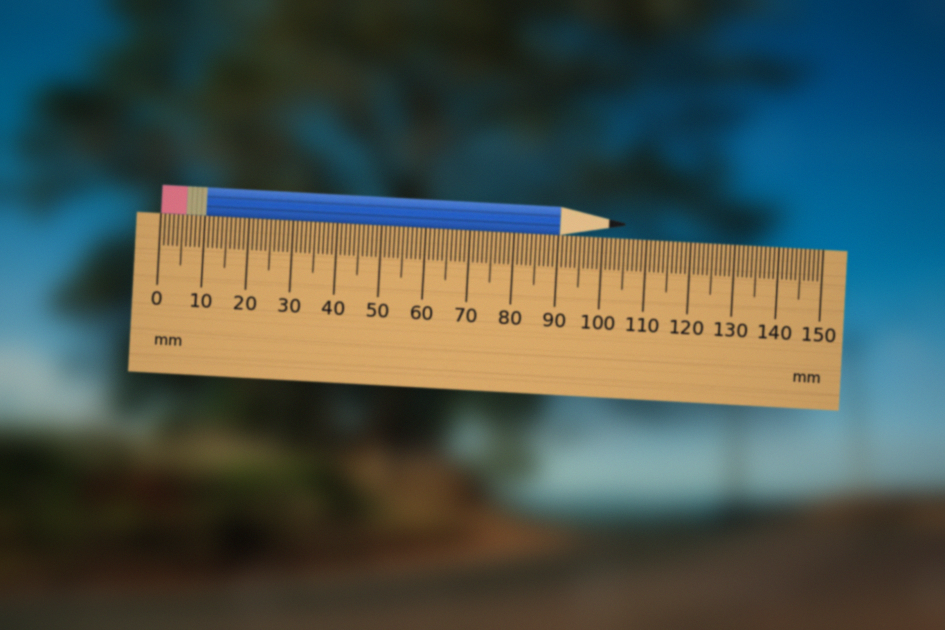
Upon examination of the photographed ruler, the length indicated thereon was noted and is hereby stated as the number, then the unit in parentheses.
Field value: 105 (mm)
